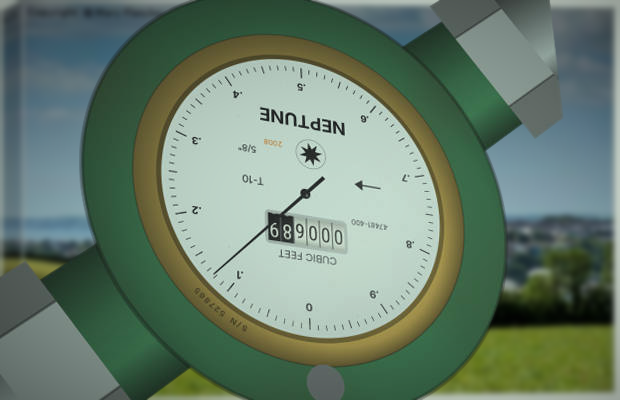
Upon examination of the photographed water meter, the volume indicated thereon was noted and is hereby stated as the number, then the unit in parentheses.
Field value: 689.12 (ft³)
